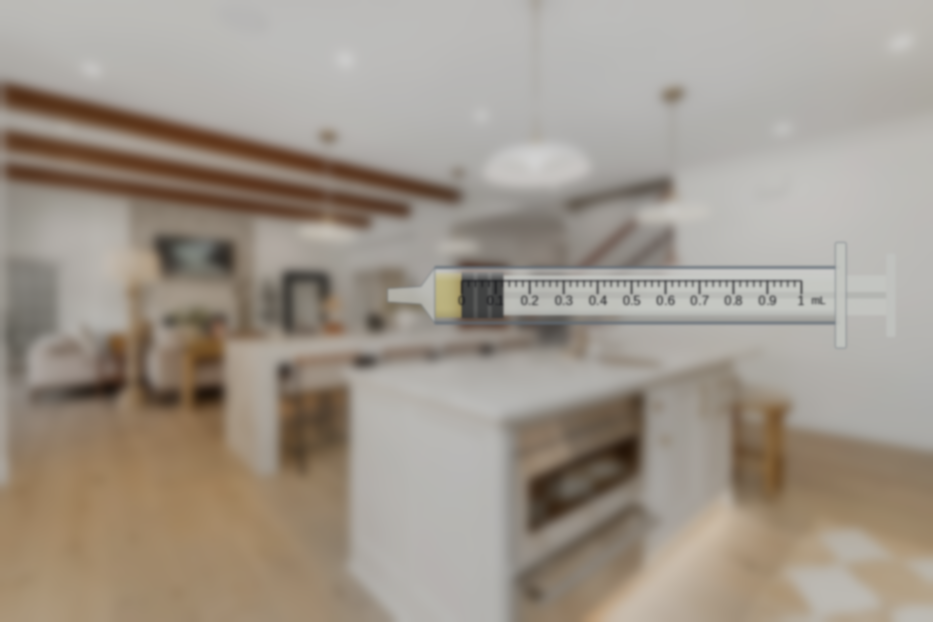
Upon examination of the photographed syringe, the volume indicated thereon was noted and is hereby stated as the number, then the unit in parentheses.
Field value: 0 (mL)
